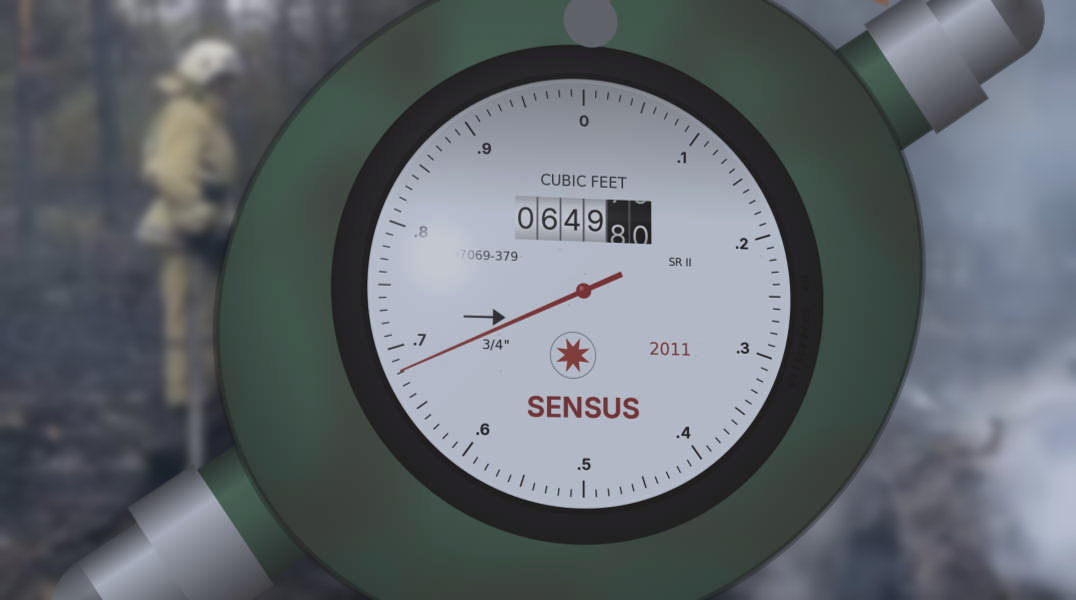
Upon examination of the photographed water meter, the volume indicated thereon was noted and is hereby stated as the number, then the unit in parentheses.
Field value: 64979.68 (ft³)
